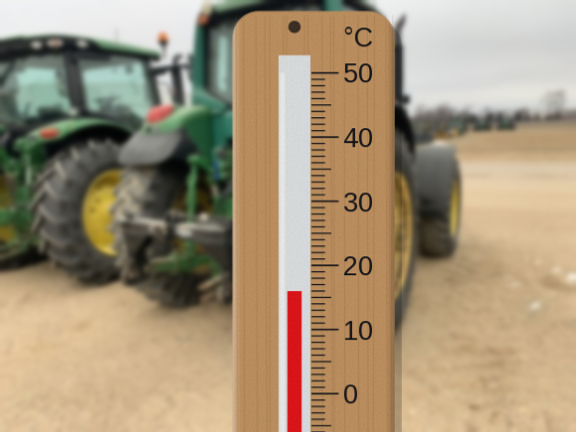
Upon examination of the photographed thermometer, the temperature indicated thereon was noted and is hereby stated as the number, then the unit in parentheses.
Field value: 16 (°C)
